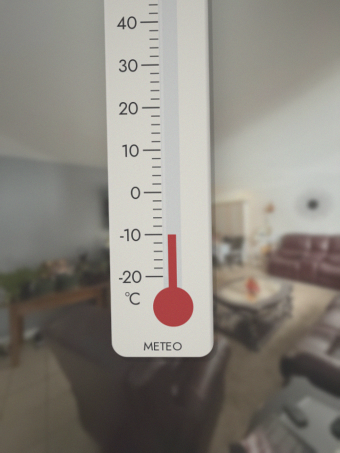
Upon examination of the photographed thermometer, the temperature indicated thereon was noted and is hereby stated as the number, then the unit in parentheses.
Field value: -10 (°C)
